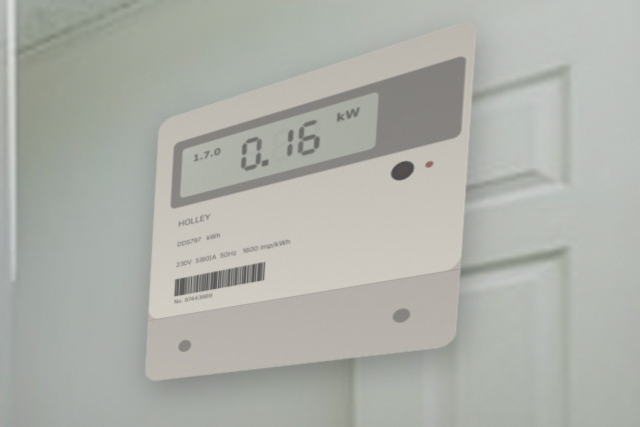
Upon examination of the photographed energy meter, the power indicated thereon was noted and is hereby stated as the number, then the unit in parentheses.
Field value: 0.16 (kW)
